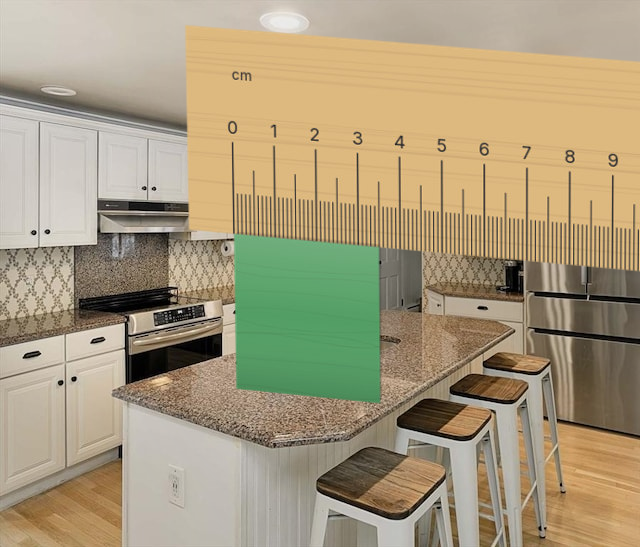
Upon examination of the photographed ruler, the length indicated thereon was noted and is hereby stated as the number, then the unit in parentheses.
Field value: 3.5 (cm)
